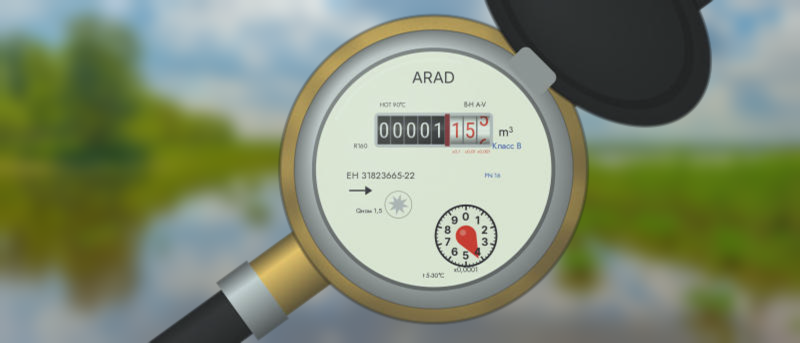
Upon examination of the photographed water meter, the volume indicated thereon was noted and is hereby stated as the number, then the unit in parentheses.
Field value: 1.1554 (m³)
